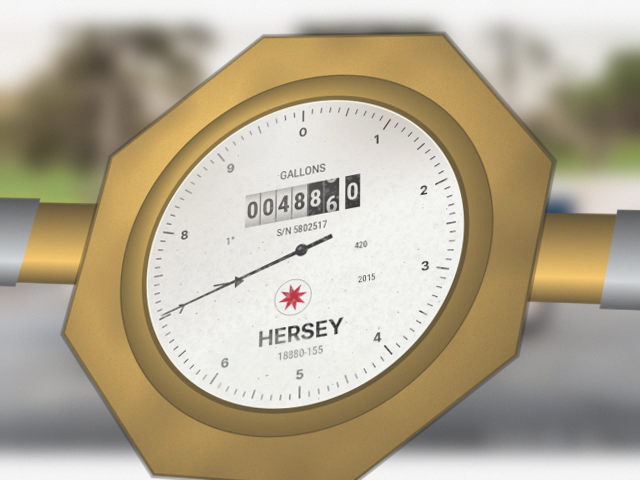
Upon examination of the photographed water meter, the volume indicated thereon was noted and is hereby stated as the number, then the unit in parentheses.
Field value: 48857.0 (gal)
